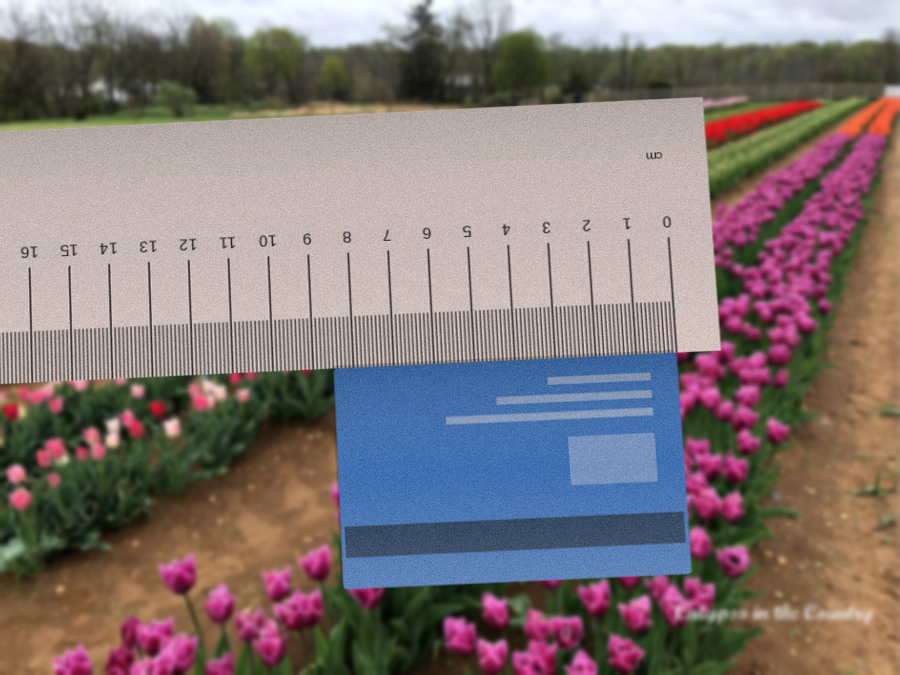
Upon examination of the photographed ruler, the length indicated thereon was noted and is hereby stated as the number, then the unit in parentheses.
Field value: 8.5 (cm)
